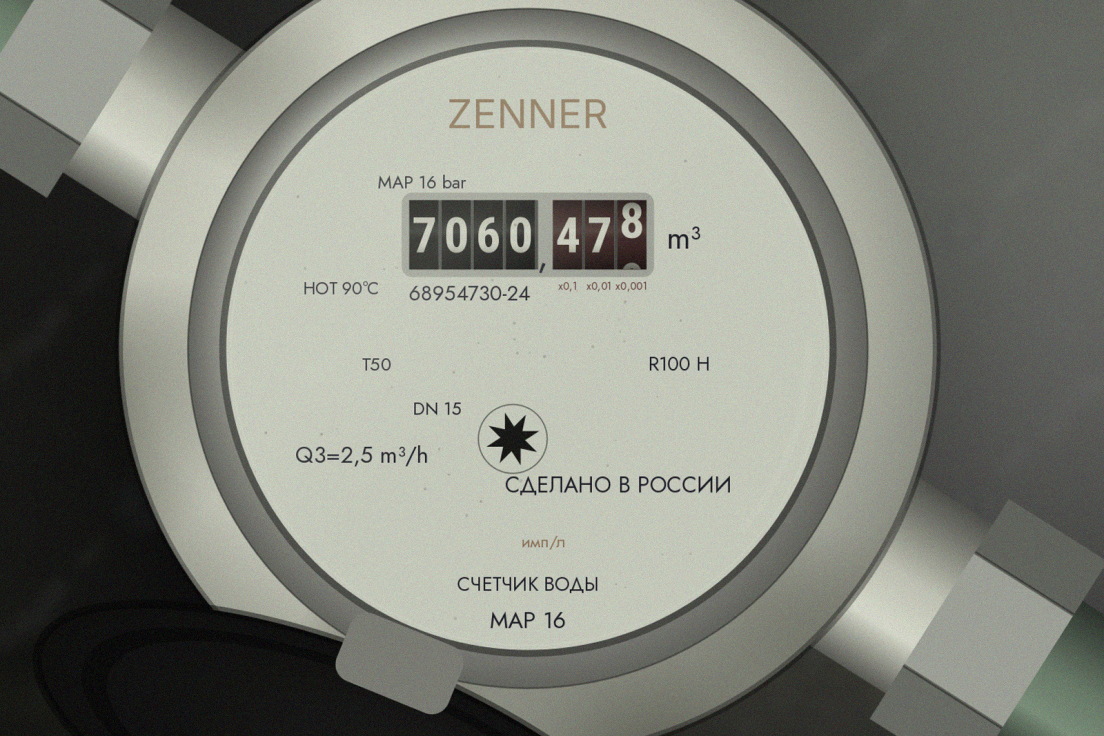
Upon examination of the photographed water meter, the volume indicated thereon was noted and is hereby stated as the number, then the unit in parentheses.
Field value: 7060.478 (m³)
